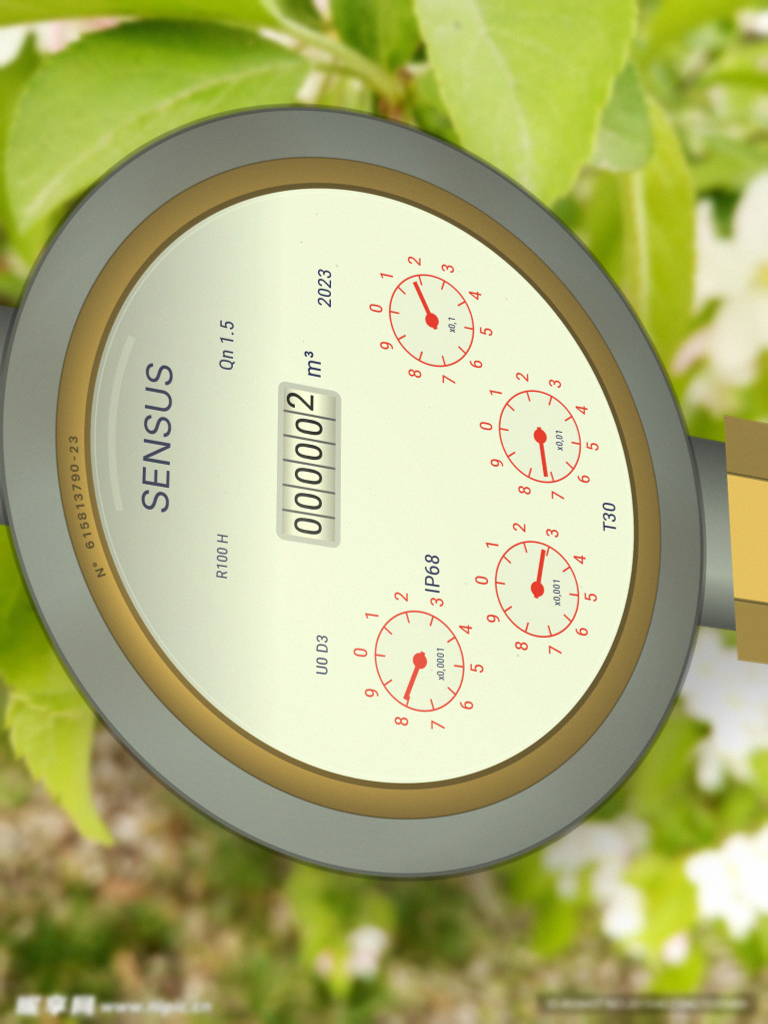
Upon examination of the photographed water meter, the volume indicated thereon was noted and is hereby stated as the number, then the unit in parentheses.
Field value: 2.1728 (m³)
